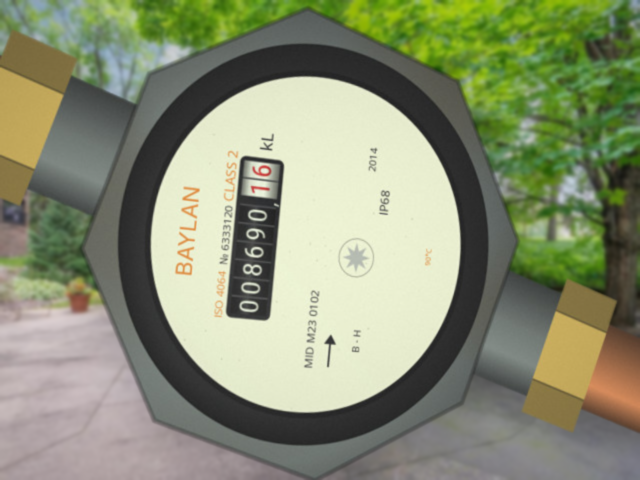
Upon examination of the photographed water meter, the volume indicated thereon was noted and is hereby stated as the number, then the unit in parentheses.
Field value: 8690.16 (kL)
